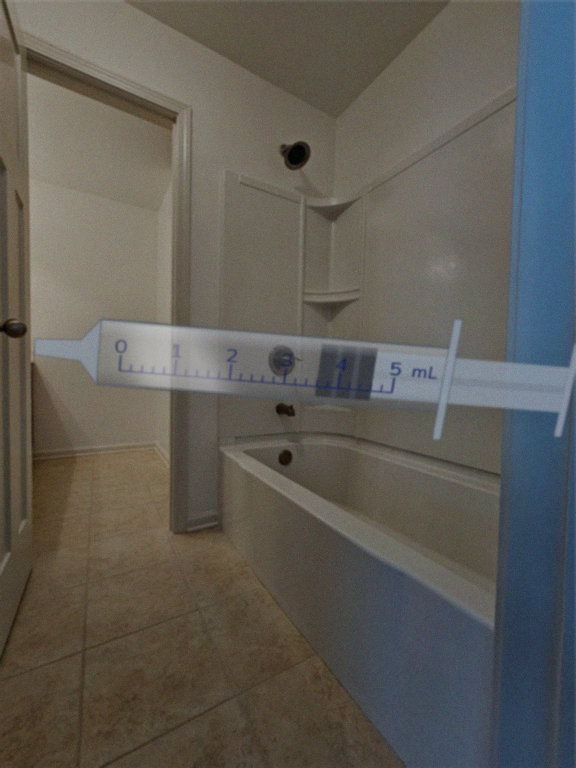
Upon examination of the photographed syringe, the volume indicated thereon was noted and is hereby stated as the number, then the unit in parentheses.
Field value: 3.6 (mL)
